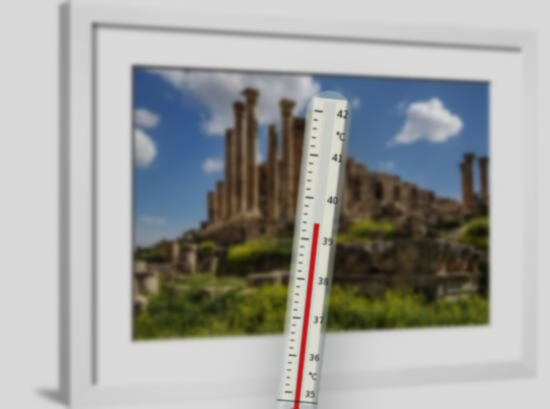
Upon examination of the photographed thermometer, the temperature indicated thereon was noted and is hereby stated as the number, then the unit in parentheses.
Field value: 39.4 (°C)
